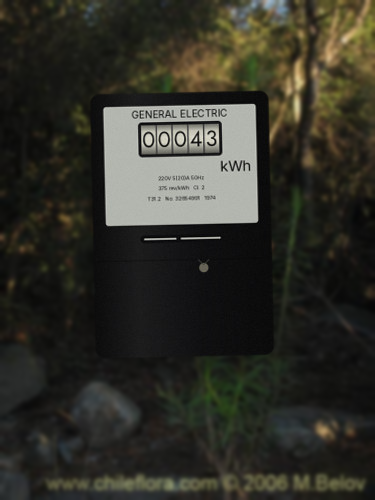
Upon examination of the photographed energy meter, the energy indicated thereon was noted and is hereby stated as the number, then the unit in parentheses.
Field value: 43 (kWh)
